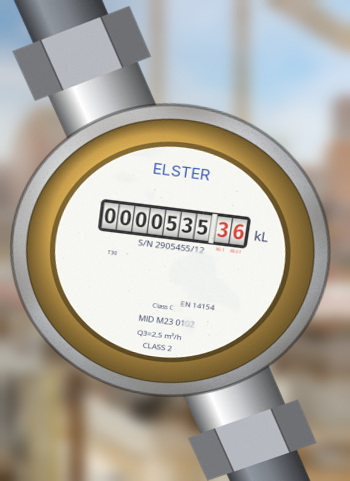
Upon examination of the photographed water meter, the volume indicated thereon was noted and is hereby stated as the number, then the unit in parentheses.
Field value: 535.36 (kL)
